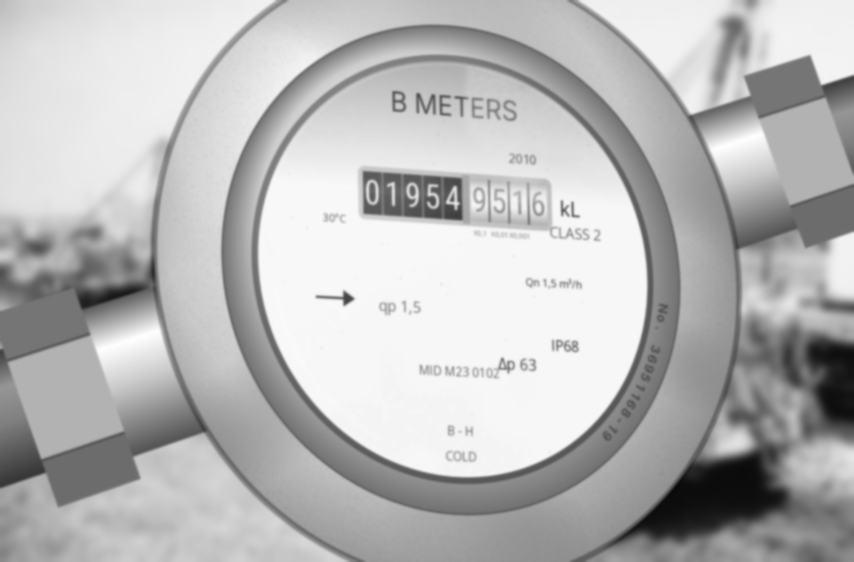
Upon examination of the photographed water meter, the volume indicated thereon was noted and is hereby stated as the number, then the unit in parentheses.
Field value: 1954.9516 (kL)
